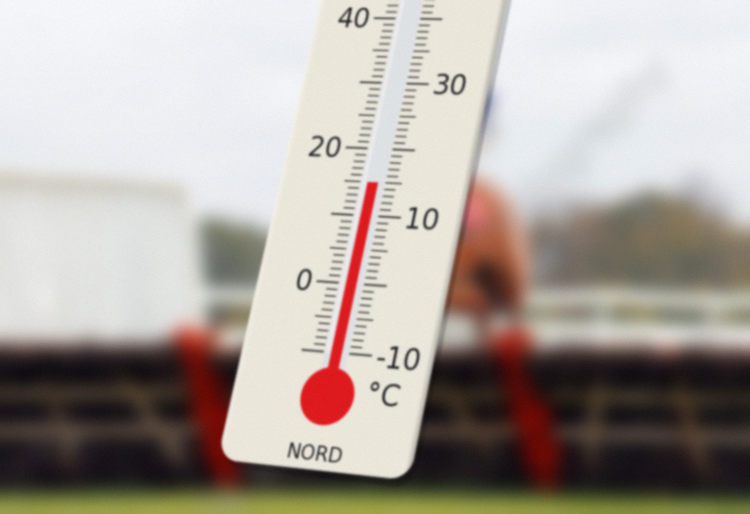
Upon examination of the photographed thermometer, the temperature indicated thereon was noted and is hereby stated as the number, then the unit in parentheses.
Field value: 15 (°C)
